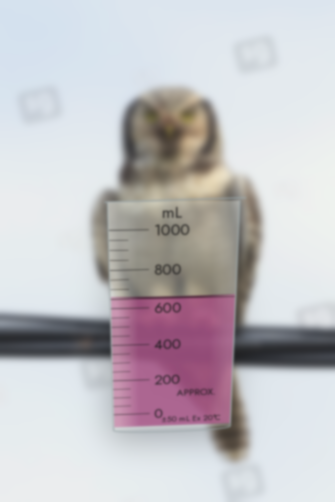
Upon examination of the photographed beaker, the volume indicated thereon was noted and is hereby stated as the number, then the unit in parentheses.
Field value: 650 (mL)
